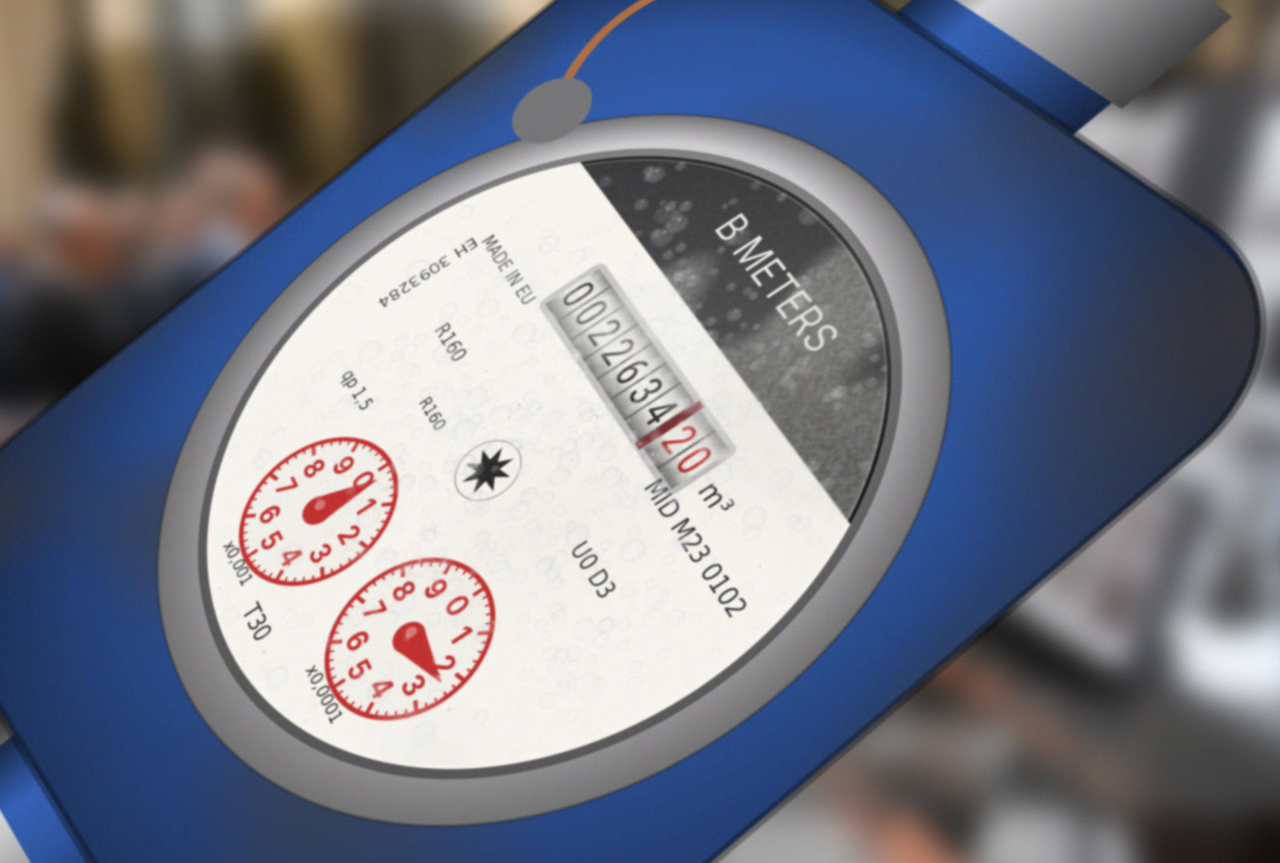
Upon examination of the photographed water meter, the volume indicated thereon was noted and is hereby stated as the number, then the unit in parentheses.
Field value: 22634.2002 (m³)
